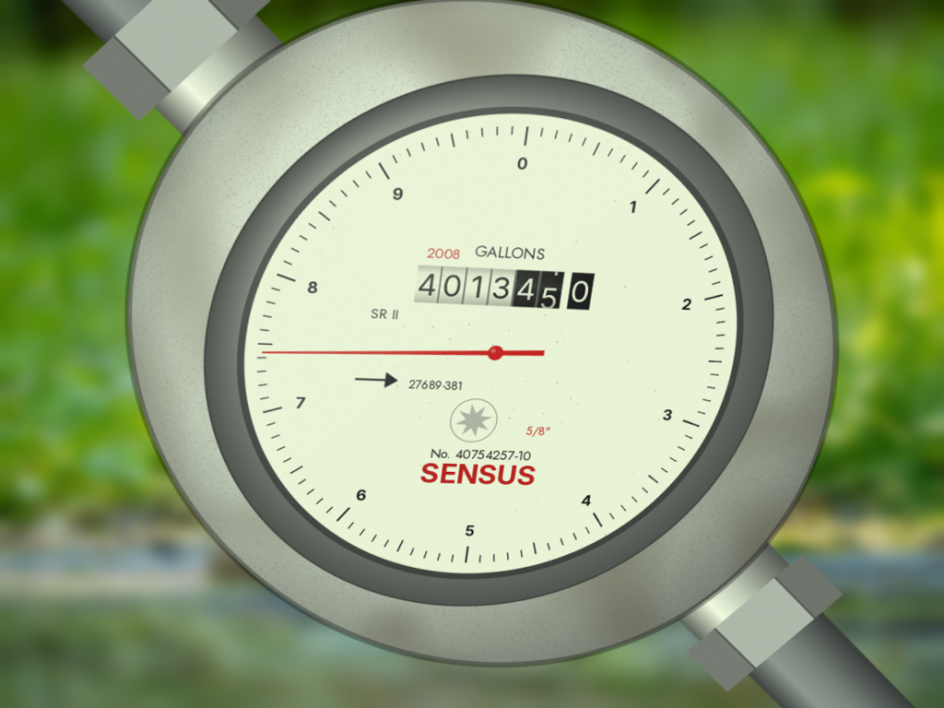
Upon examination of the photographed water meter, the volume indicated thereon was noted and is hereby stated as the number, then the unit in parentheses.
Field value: 4013447.4 (gal)
